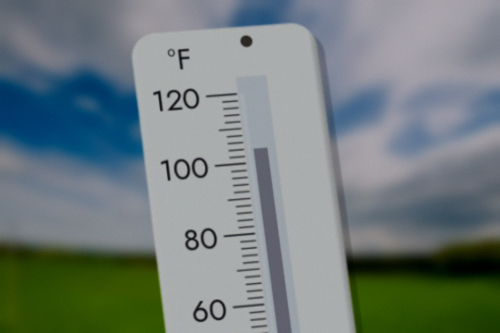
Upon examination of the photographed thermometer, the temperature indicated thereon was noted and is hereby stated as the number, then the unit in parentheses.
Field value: 104 (°F)
